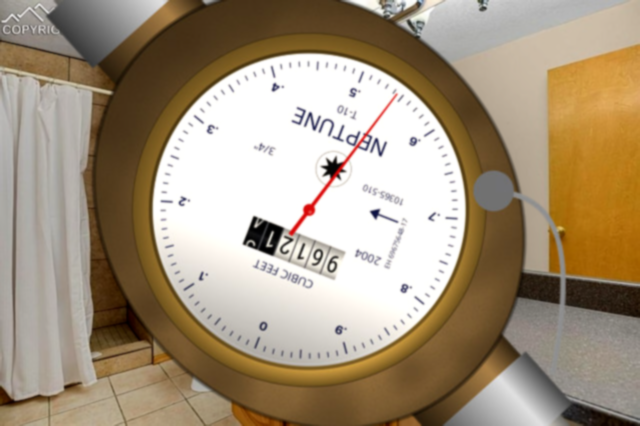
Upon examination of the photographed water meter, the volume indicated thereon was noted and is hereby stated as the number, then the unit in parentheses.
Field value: 961213.54 (ft³)
